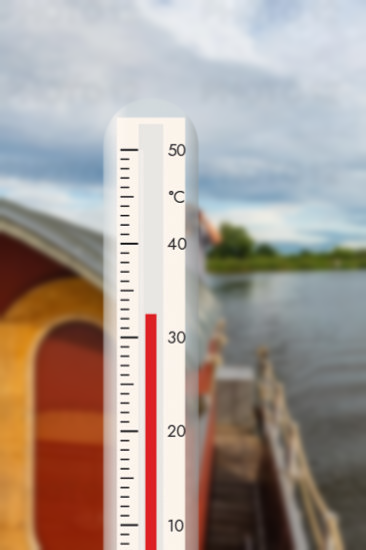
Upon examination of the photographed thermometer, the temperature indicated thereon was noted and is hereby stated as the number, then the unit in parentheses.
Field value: 32.5 (°C)
